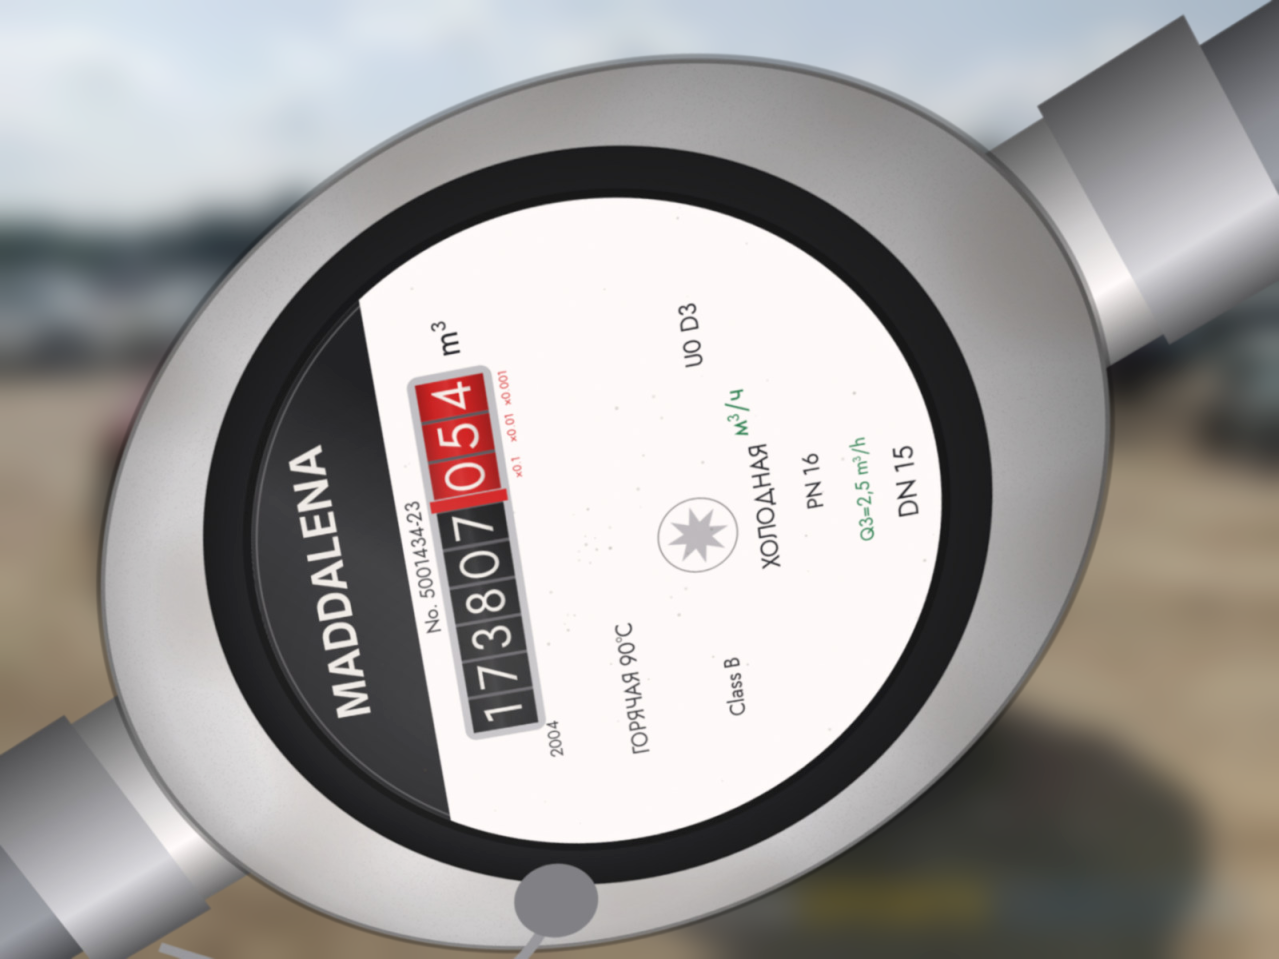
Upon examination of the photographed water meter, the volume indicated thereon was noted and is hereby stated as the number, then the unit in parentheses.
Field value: 173807.054 (m³)
